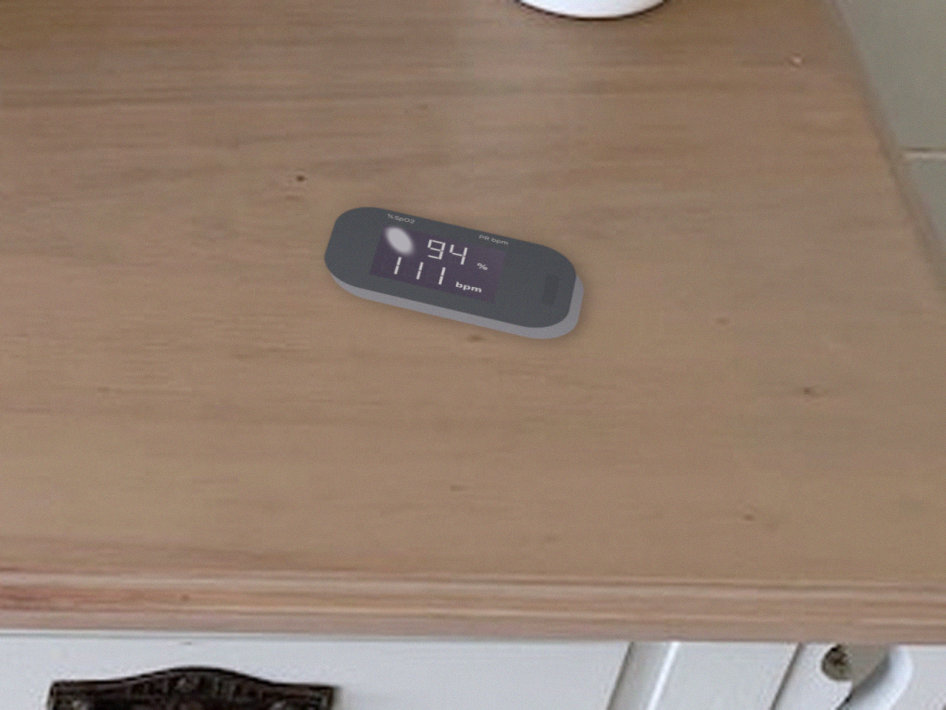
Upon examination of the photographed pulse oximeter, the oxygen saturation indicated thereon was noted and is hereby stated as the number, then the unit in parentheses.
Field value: 94 (%)
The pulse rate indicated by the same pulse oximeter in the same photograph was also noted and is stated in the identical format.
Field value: 111 (bpm)
